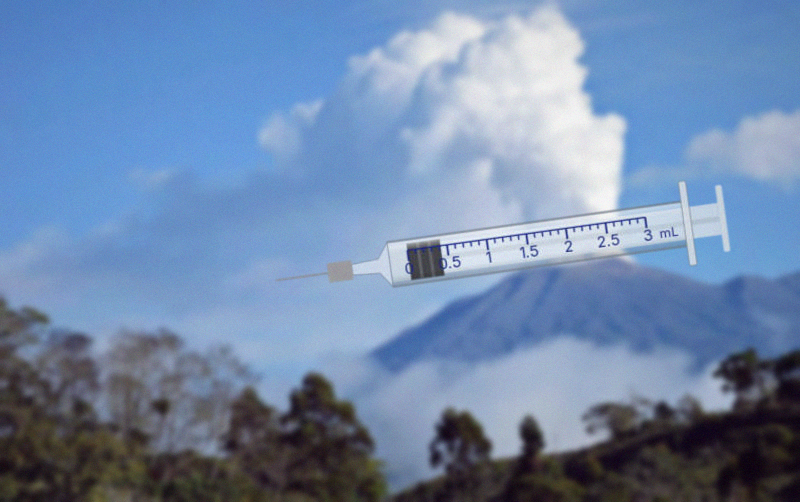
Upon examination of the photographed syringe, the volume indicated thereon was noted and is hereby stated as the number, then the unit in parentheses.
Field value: 0 (mL)
